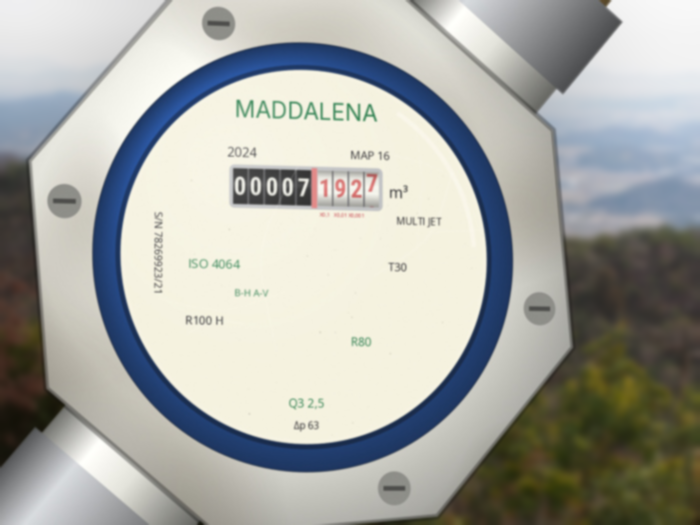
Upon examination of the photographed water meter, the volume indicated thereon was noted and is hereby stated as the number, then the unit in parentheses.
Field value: 7.1927 (m³)
